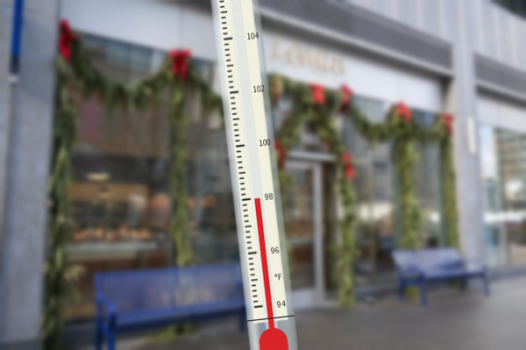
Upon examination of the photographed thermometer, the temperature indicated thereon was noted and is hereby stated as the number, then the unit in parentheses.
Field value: 98 (°F)
